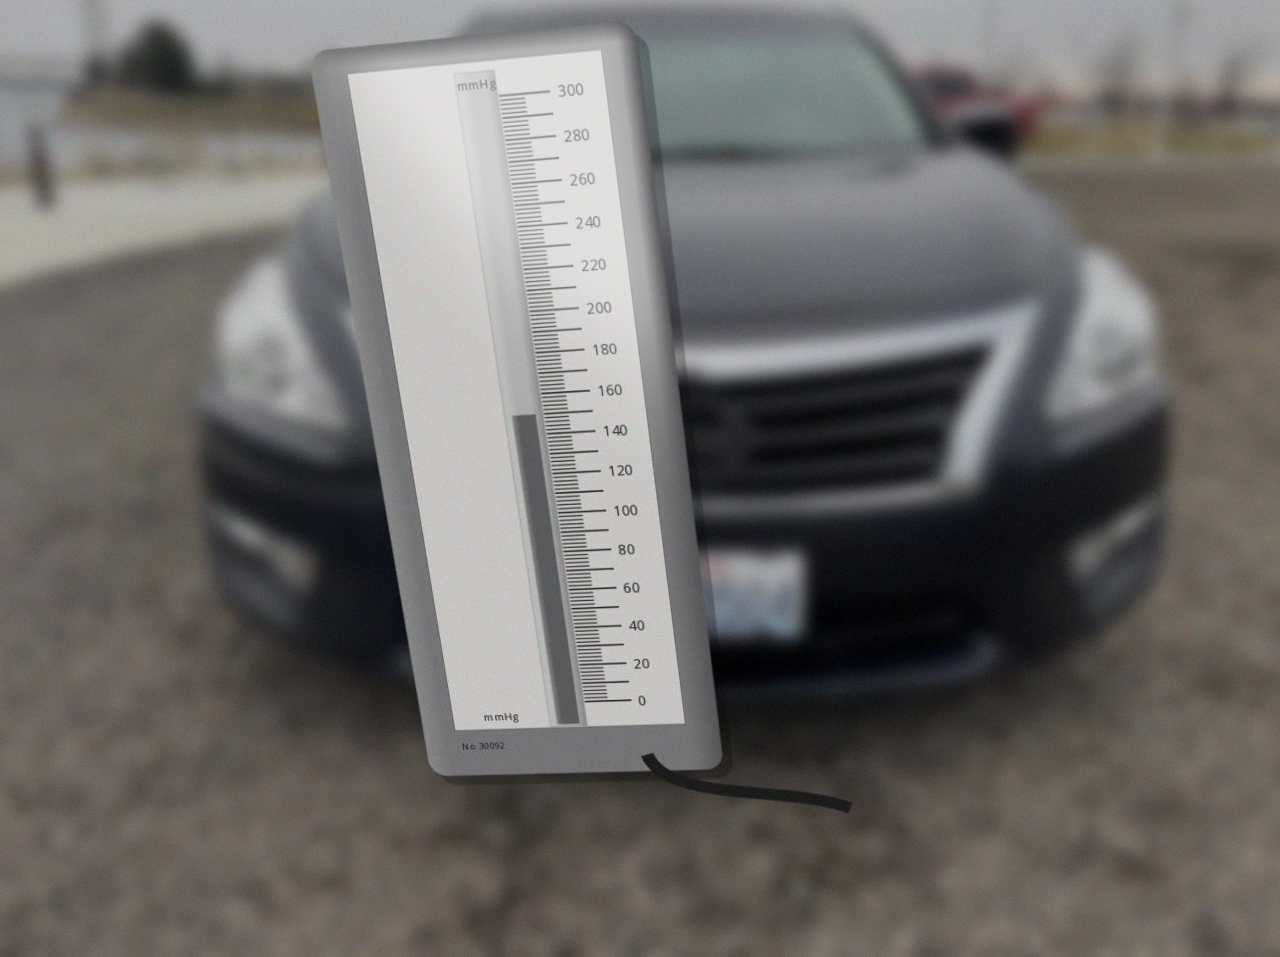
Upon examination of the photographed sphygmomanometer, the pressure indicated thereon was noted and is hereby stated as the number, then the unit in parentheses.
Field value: 150 (mmHg)
